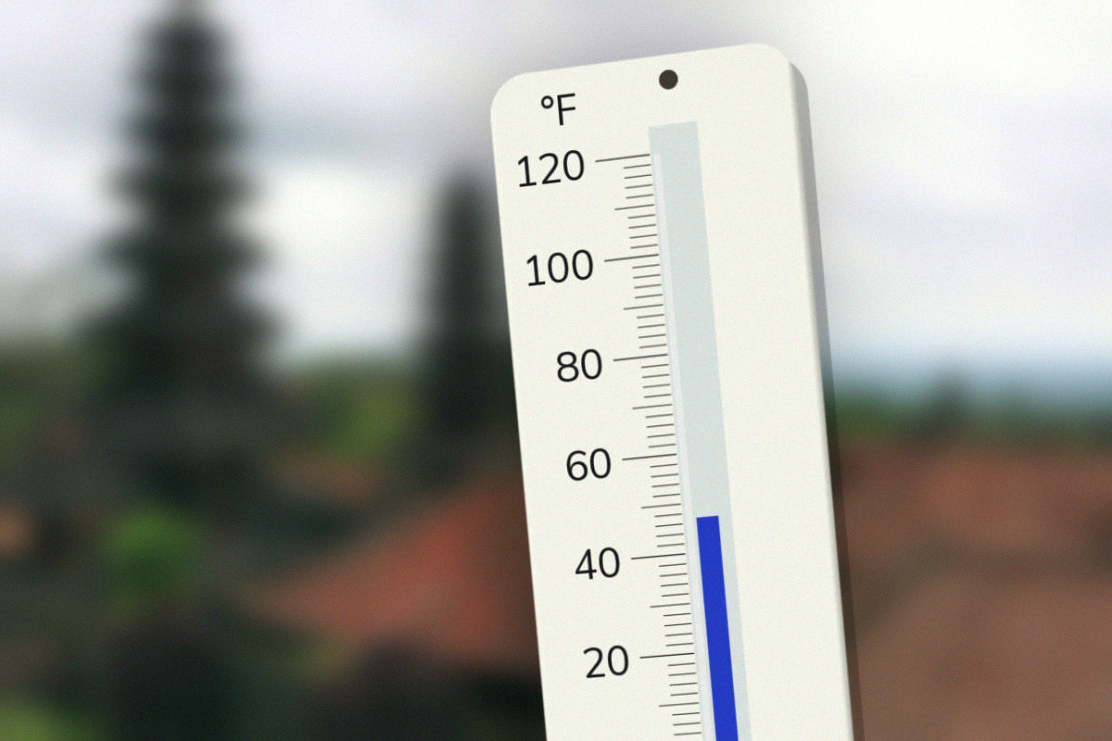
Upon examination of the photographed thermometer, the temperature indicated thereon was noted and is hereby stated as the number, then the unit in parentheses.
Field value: 47 (°F)
